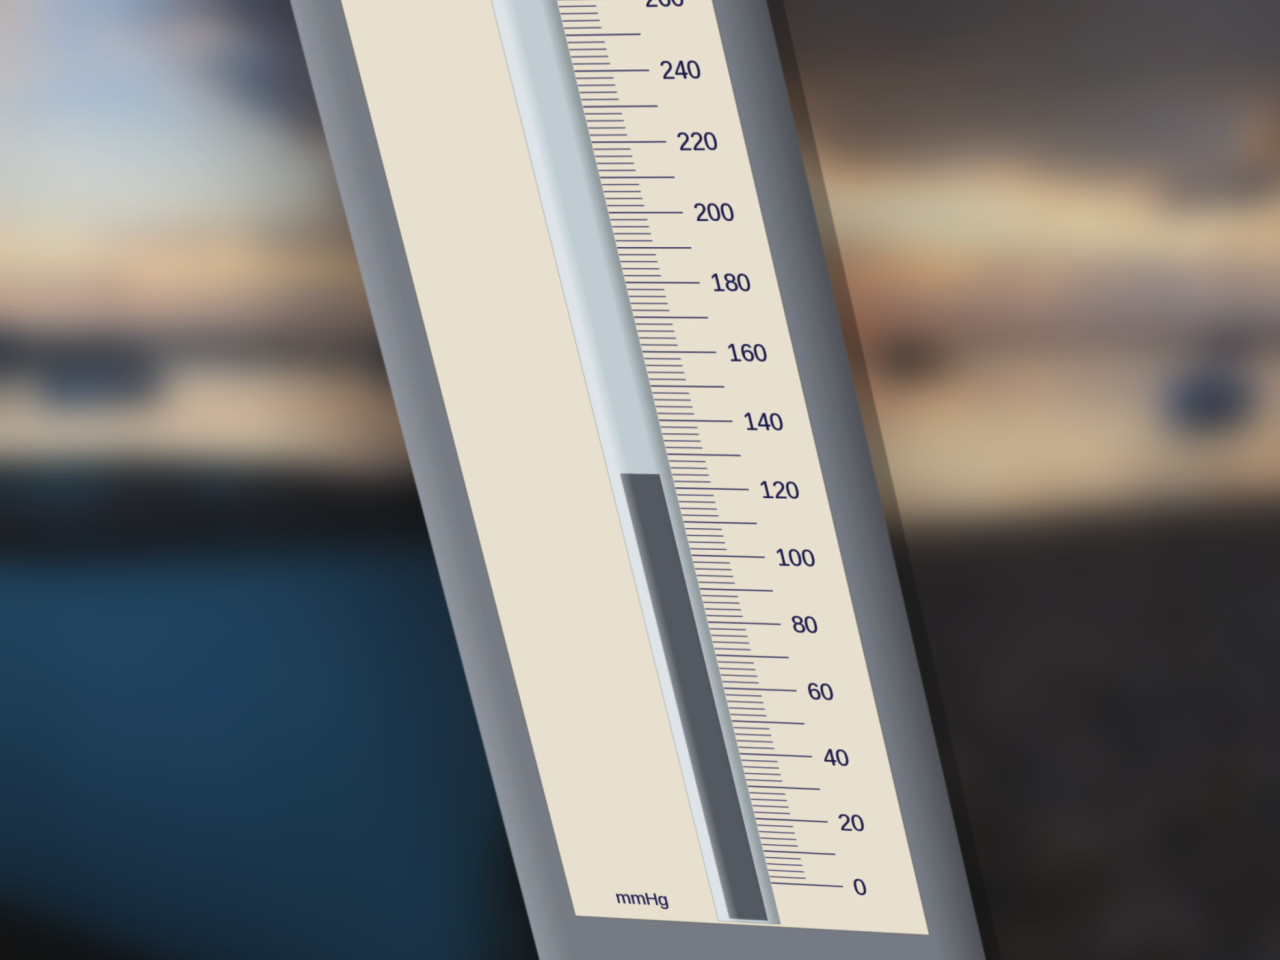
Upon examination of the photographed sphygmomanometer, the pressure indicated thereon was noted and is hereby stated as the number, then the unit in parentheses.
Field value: 124 (mmHg)
